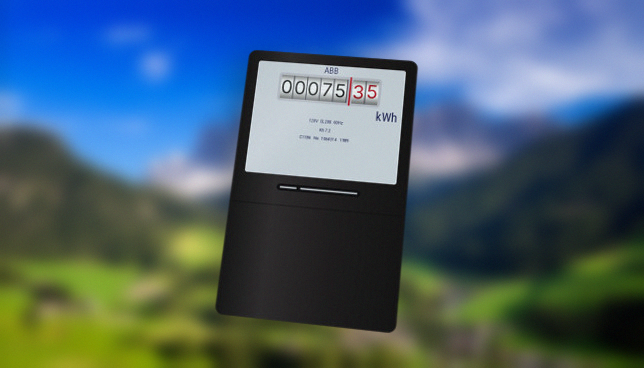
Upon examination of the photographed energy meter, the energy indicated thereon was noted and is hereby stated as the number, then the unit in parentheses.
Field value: 75.35 (kWh)
